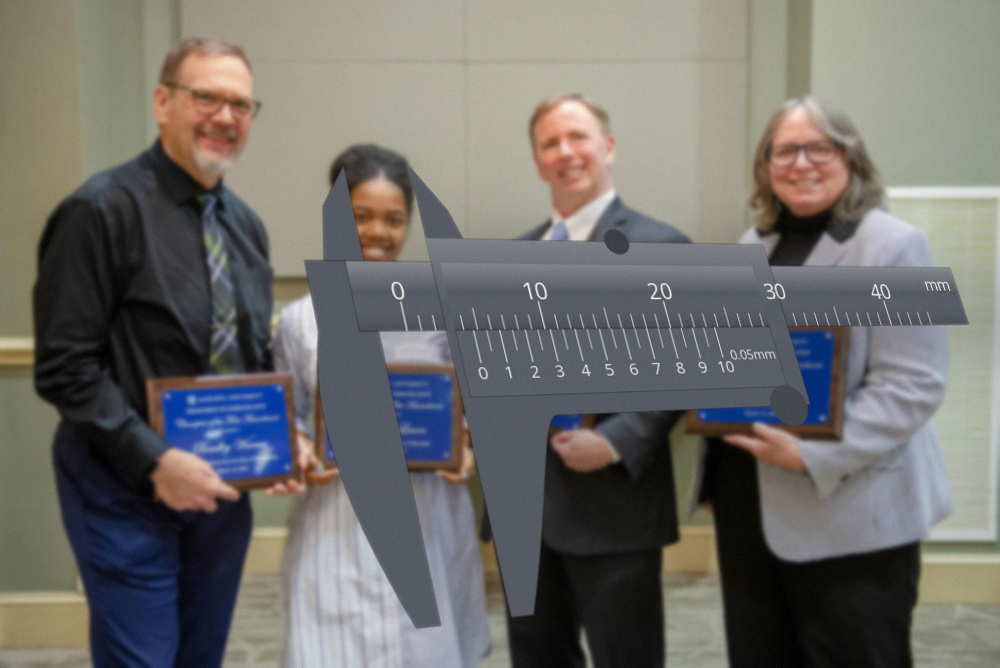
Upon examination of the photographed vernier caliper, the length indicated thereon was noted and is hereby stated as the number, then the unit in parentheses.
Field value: 4.7 (mm)
